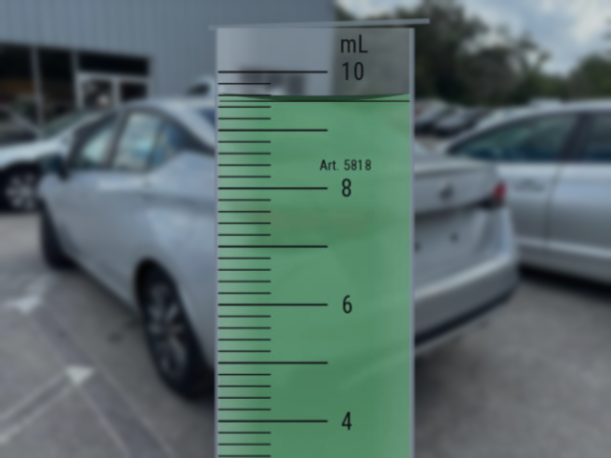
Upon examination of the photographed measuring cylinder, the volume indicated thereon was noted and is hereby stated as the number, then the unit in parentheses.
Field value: 9.5 (mL)
